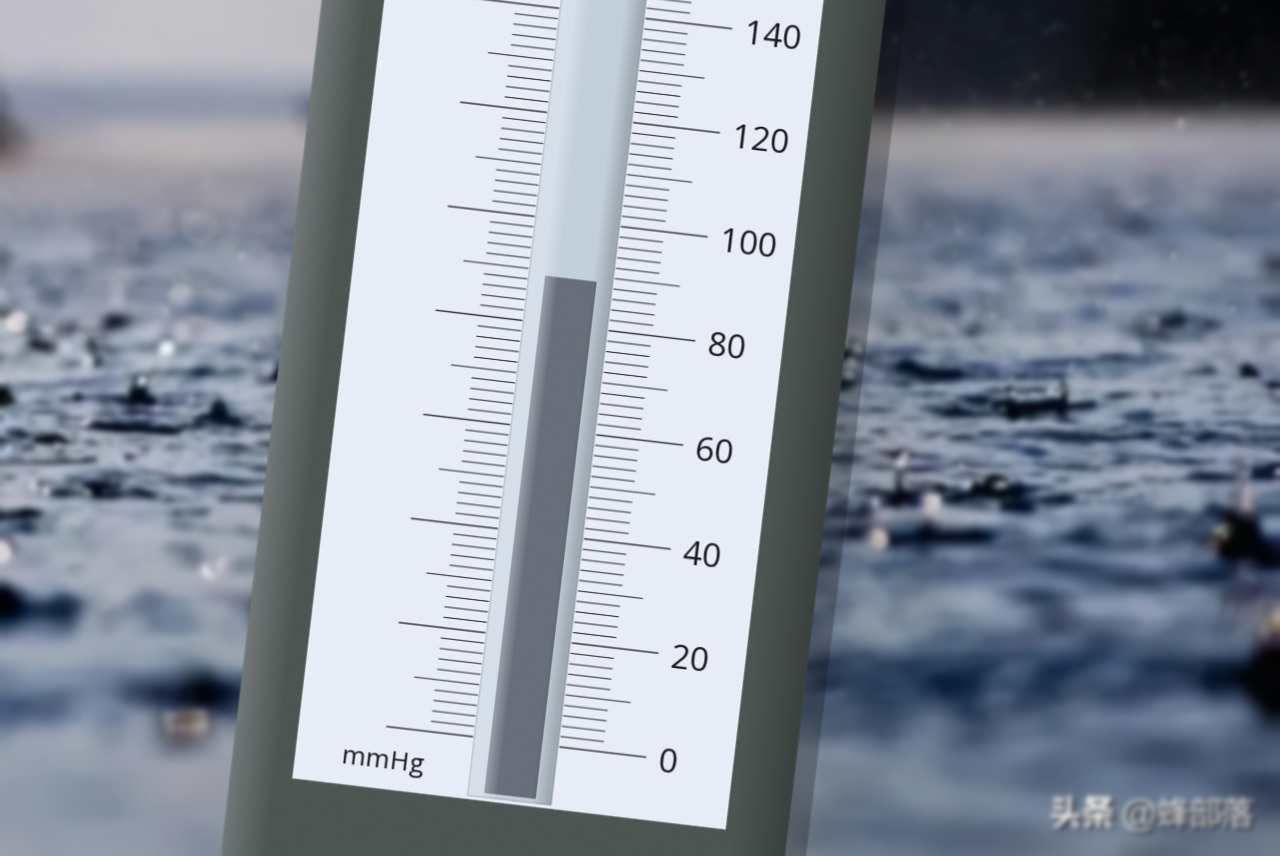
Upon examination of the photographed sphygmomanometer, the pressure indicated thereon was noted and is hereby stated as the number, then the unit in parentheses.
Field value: 89 (mmHg)
